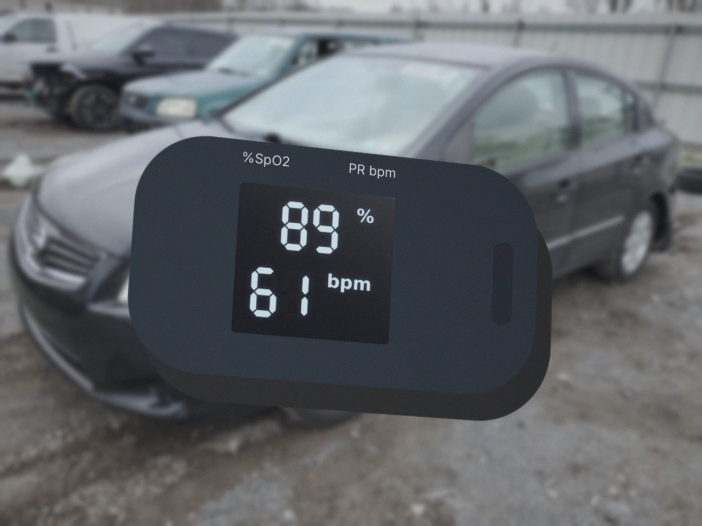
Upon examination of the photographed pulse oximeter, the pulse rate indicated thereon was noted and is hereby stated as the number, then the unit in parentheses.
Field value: 61 (bpm)
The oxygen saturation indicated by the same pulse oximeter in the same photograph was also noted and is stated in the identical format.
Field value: 89 (%)
